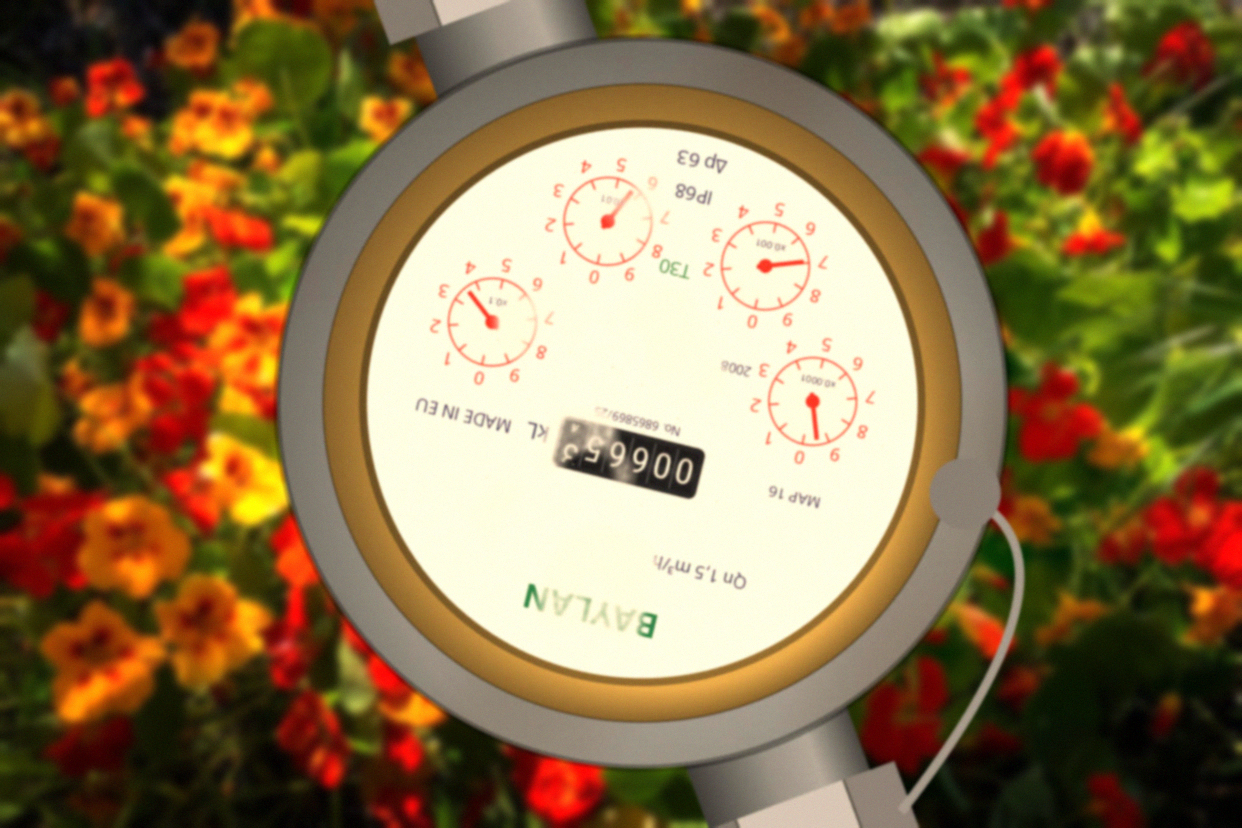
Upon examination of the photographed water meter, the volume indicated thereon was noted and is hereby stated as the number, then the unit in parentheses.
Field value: 6653.3569 (kL)
